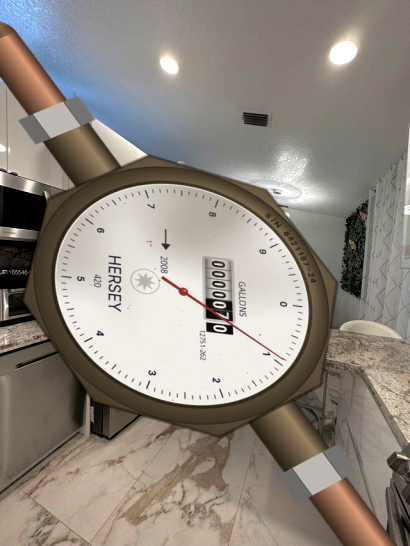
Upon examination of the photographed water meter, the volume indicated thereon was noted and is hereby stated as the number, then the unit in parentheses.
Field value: 70.9 (gal)
